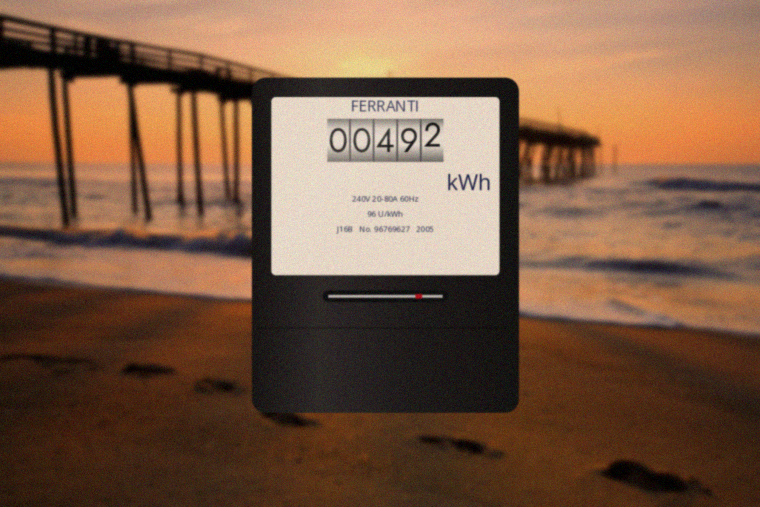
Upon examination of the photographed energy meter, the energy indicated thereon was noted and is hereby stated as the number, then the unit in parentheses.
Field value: 492 (kWh)
